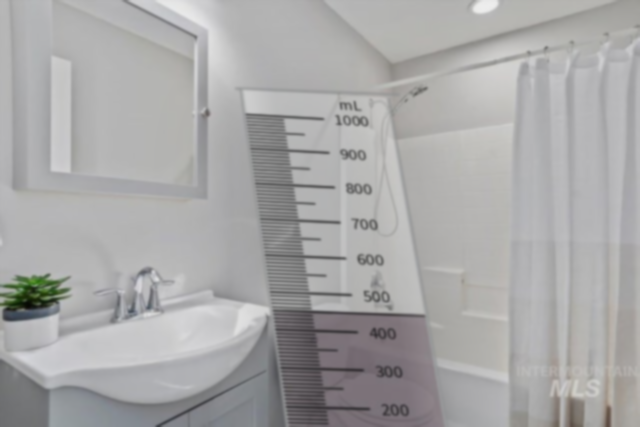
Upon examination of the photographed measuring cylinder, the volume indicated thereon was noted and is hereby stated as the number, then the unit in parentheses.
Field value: 450 (mL)
